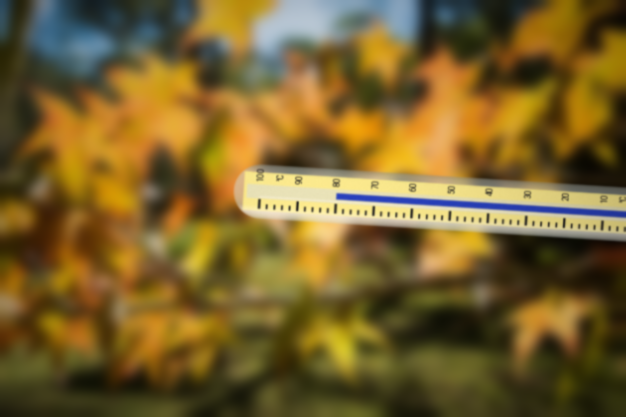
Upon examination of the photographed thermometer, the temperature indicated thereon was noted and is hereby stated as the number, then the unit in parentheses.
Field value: 80 (°C)
